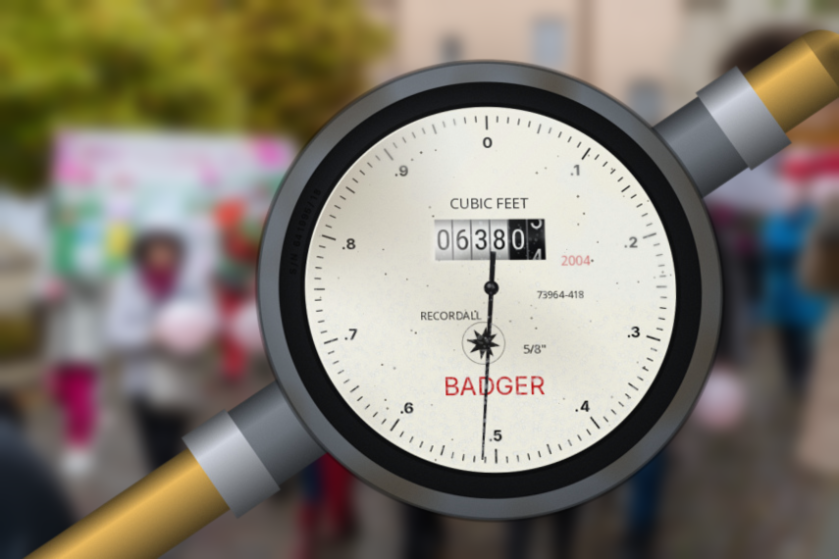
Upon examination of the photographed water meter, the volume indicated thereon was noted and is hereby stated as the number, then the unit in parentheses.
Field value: 63803.51 (ft³)
